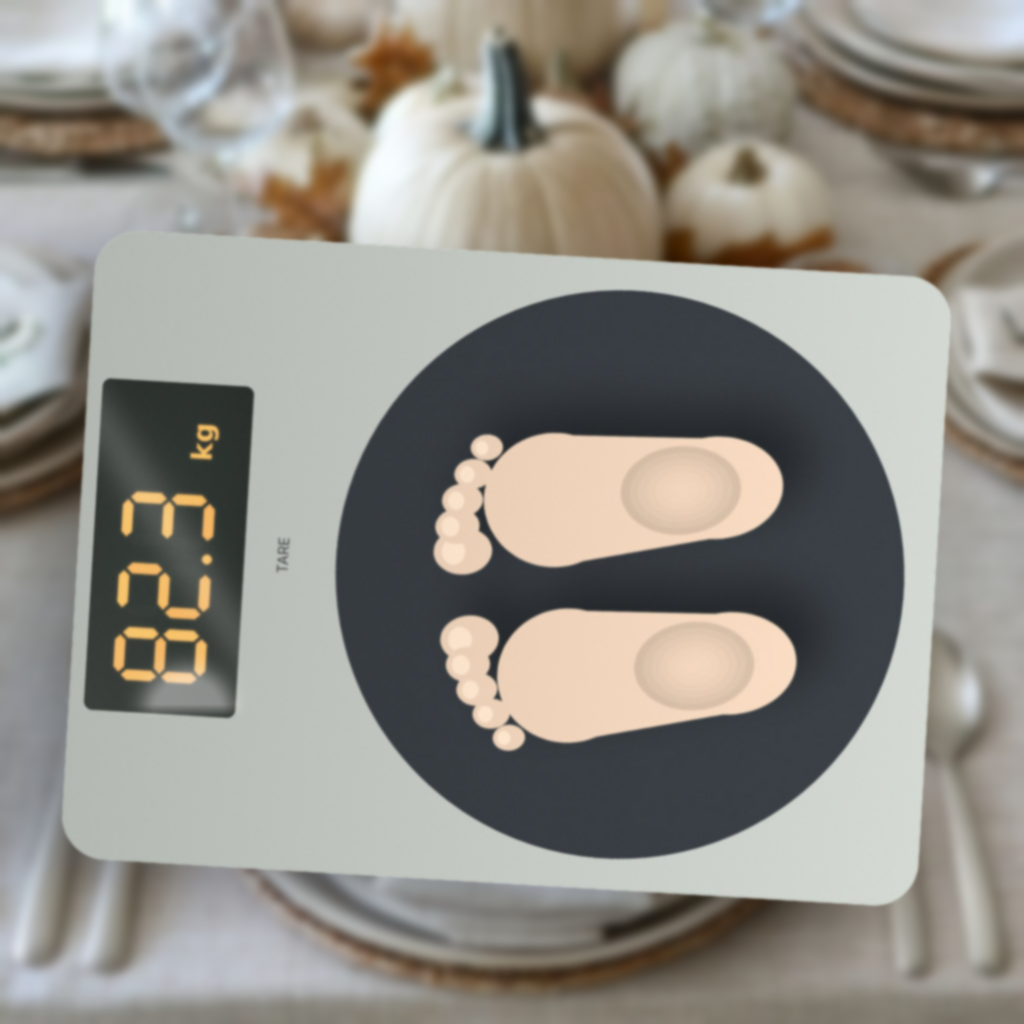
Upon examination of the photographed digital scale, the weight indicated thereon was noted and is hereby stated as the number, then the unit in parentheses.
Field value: 82.3 (kg)
